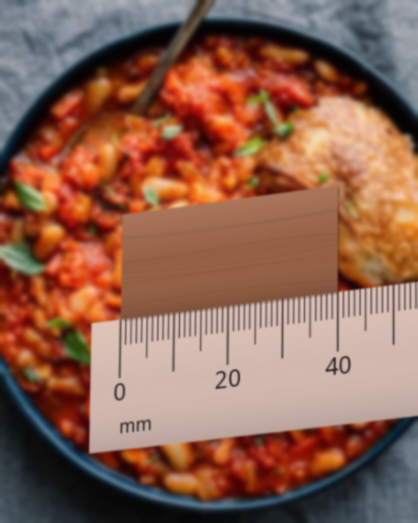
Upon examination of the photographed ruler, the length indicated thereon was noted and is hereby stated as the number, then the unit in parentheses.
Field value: 40 (mm)
